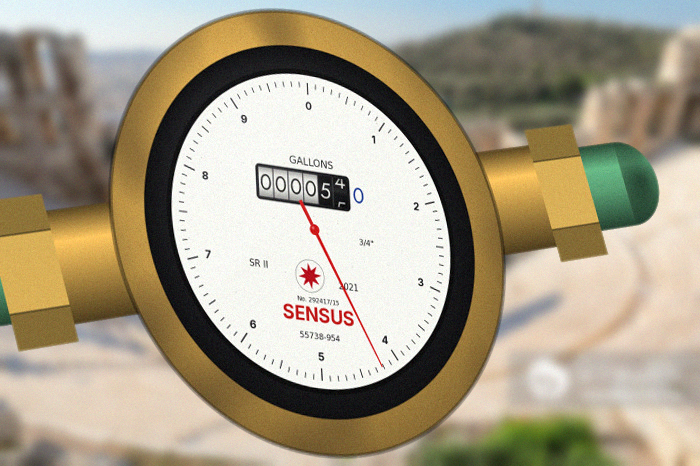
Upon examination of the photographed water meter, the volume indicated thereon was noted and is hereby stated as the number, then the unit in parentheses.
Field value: 544.2 (gal)
